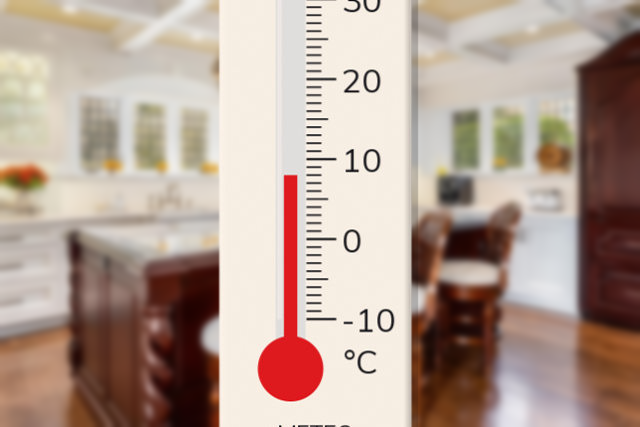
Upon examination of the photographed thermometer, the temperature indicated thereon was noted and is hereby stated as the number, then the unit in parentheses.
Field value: 8 (°C)
